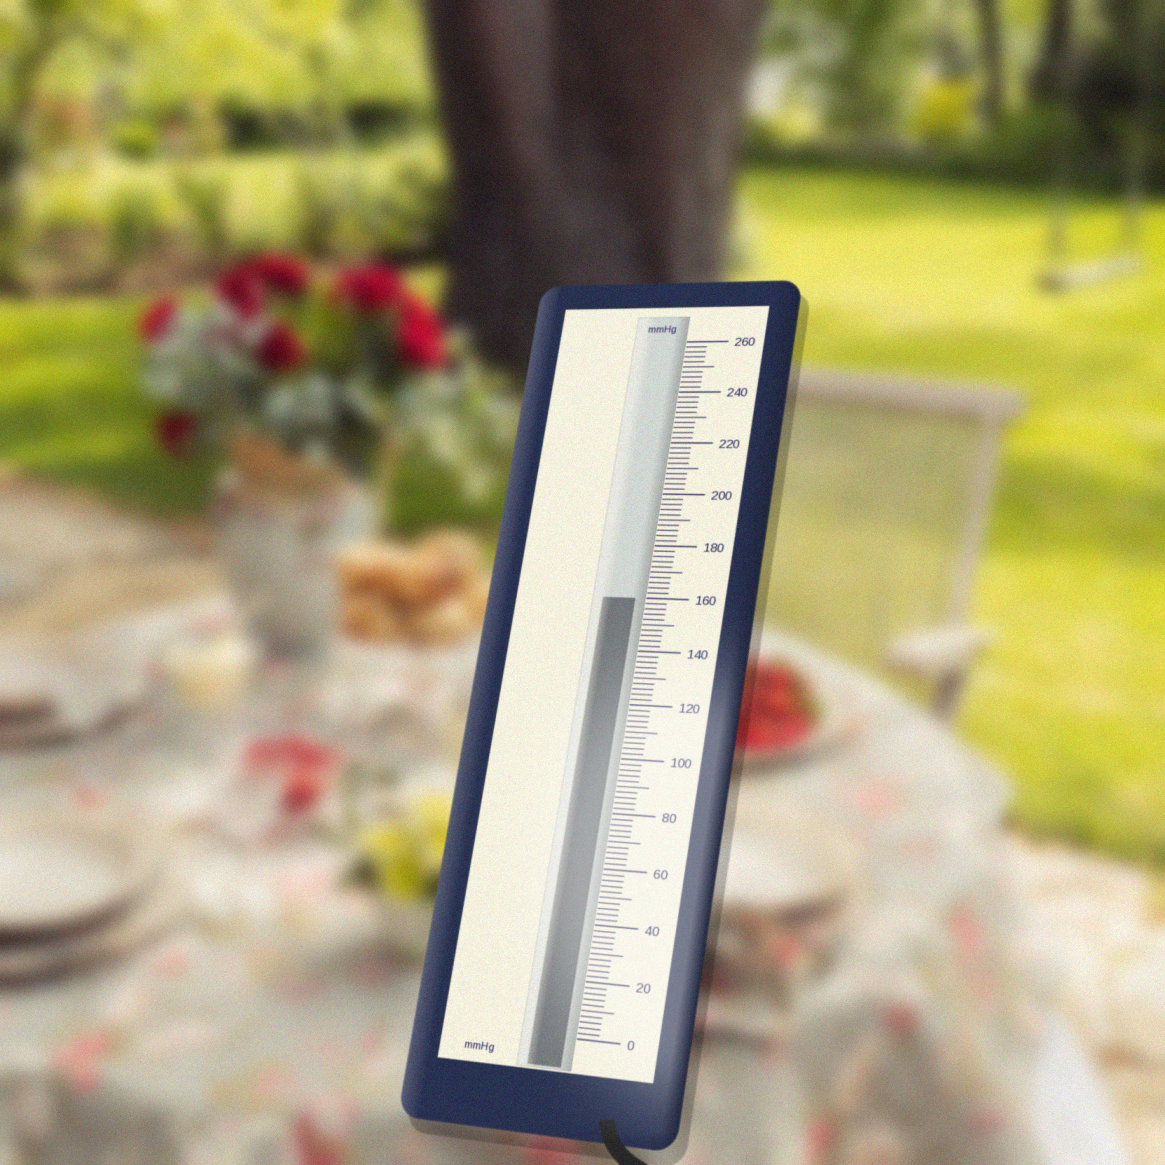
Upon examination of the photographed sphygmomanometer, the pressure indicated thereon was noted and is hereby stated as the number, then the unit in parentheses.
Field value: 160 (mmHg)
